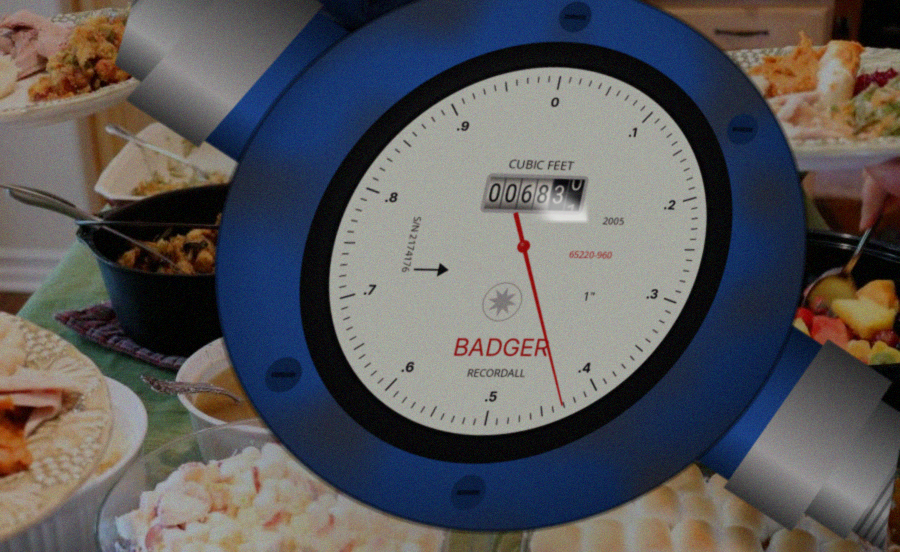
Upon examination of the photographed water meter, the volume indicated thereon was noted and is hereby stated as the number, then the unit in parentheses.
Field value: 6830.43 (ft³)
